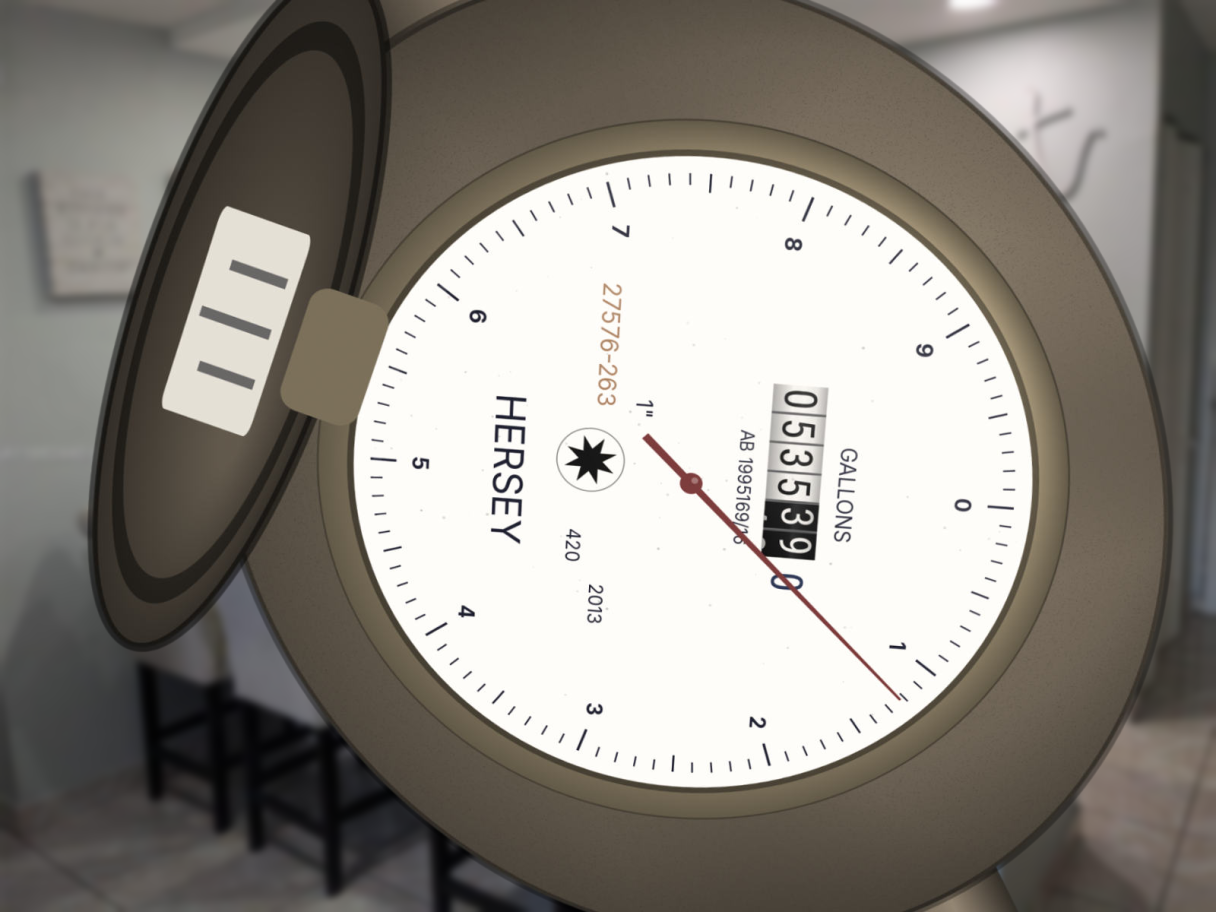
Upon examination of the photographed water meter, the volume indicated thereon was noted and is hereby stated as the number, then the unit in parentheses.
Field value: 535391.2 (gal)
